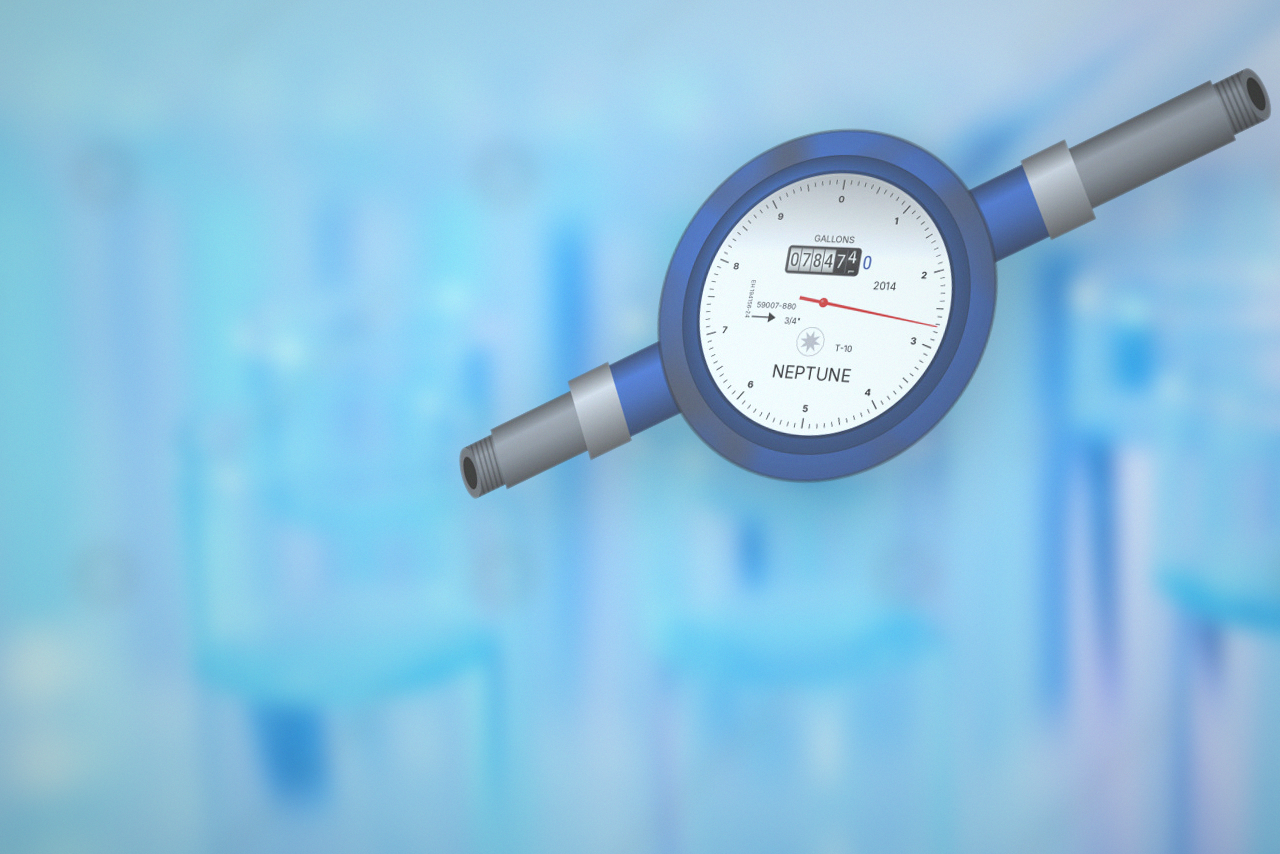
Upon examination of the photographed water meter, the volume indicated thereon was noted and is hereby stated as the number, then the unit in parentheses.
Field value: 784742.7 (gal)
